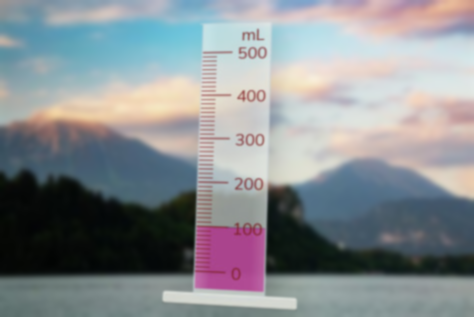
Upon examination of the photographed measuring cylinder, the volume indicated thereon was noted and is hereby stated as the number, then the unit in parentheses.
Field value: 100 (mL)
